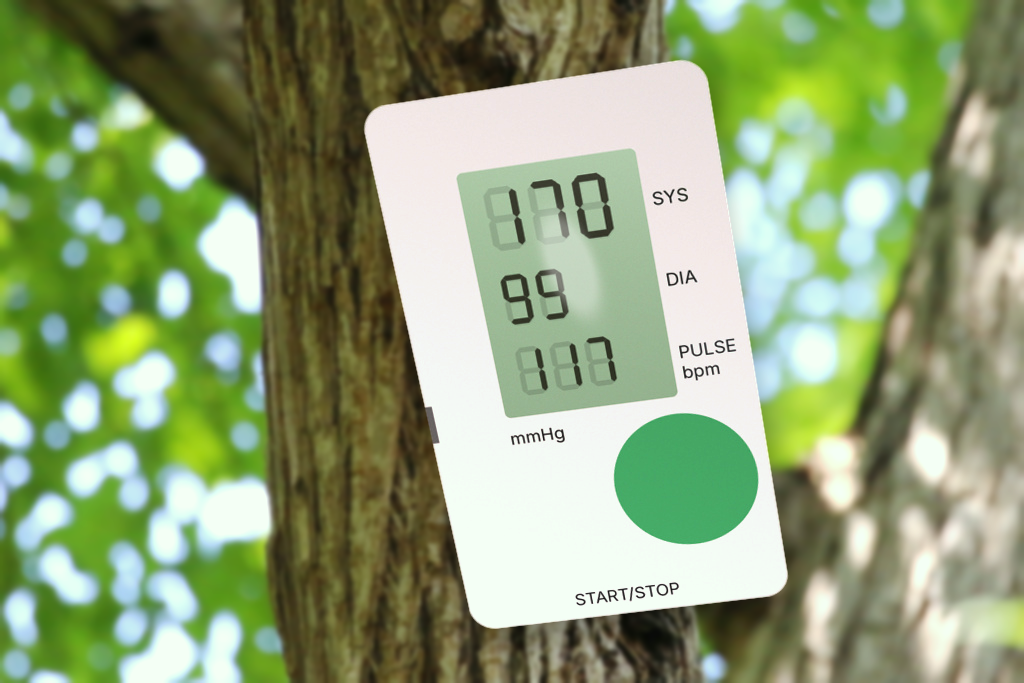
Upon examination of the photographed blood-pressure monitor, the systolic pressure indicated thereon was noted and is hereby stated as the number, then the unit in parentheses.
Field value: 170 (mmHg)
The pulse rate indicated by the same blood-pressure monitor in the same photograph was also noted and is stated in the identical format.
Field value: 117 (bpm)
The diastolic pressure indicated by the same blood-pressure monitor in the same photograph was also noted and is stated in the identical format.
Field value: 99 (mmHg)
